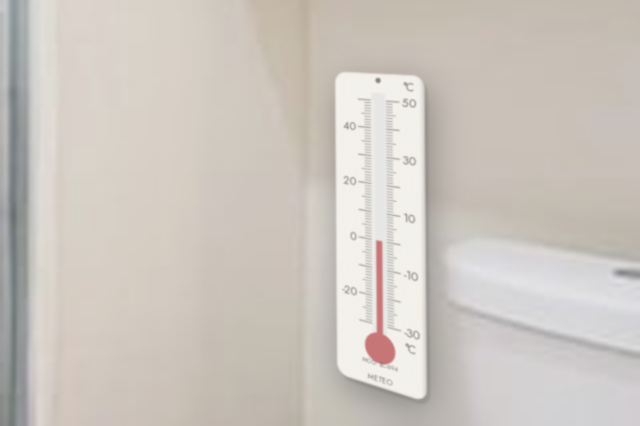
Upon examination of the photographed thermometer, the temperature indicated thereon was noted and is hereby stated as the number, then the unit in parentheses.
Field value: 0 (°C)
